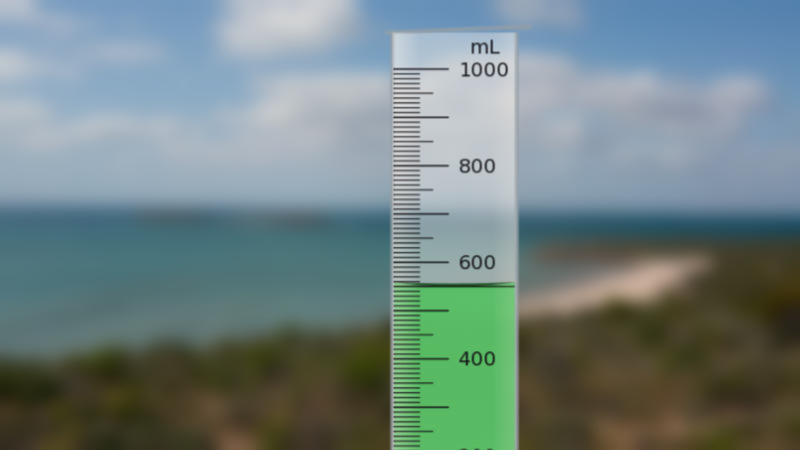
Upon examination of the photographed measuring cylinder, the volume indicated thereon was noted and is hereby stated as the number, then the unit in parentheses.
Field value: 550 (mL)
